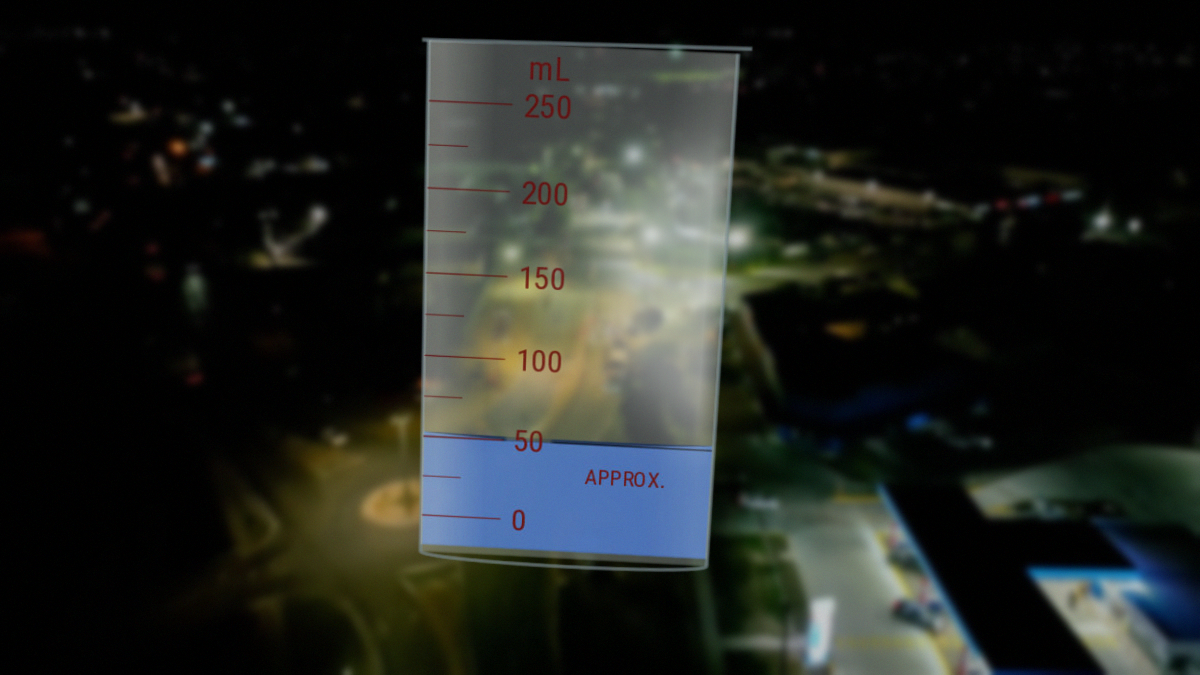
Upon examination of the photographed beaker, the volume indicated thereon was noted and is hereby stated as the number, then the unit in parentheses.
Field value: 50 (mL)
